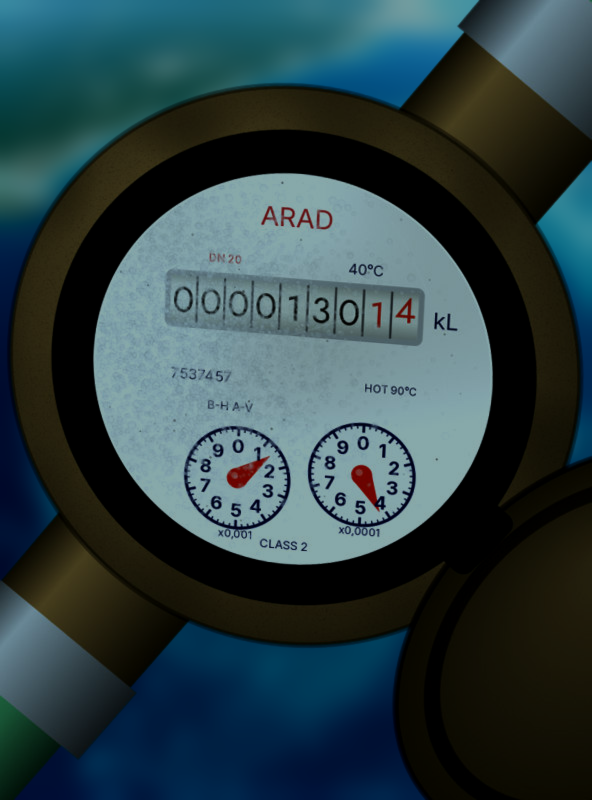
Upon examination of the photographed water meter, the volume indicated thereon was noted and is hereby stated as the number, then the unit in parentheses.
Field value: 130.1414 (kL)
